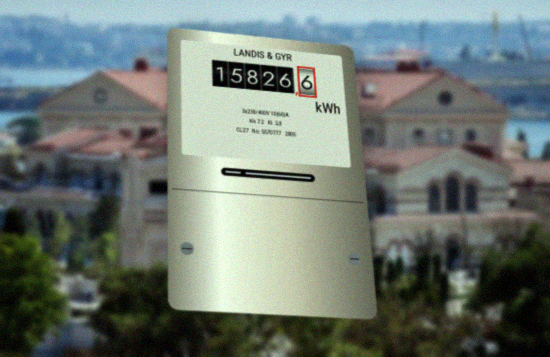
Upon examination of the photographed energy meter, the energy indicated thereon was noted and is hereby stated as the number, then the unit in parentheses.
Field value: 15826.6 (kWh)
